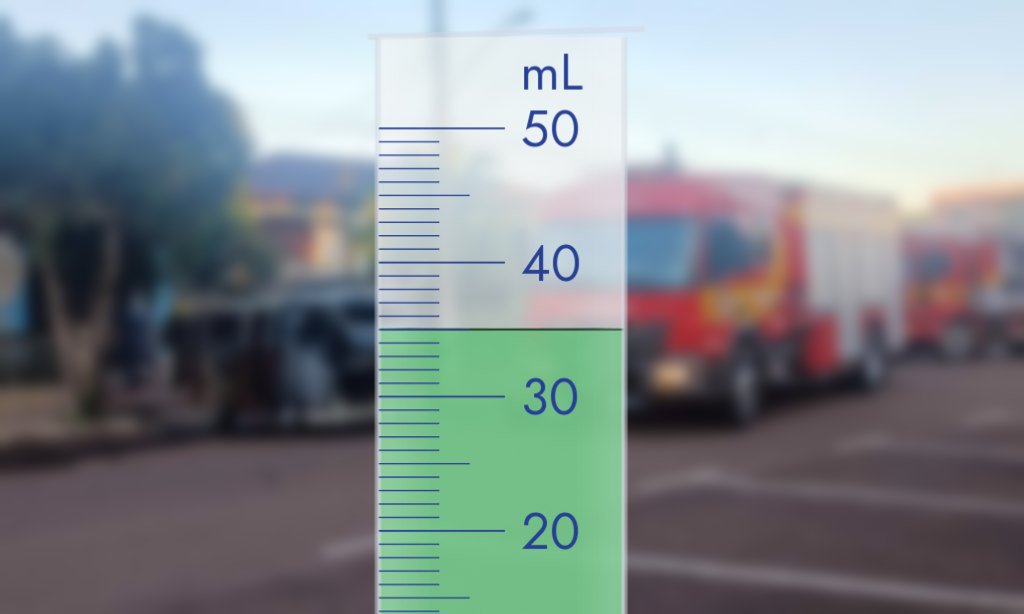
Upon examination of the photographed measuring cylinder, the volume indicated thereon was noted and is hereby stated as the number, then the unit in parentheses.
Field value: 35 (mL)
